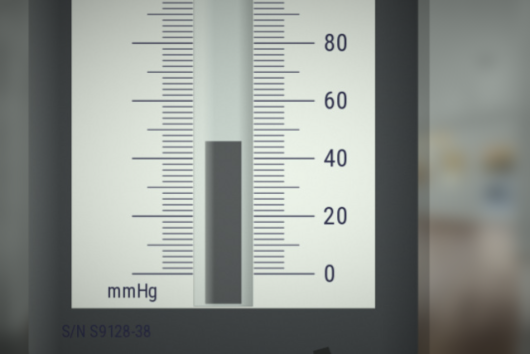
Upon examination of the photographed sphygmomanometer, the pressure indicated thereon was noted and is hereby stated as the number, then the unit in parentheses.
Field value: 46 (mmHg)
